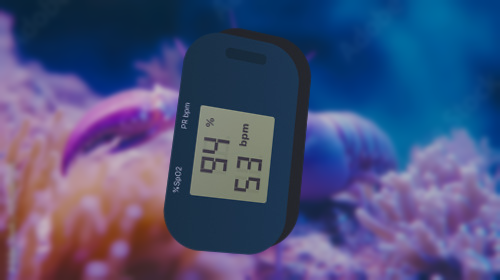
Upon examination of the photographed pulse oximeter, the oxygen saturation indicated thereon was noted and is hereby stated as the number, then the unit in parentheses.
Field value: 94 (%)
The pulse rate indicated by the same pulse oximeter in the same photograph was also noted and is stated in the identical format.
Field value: 53 (bpm)
